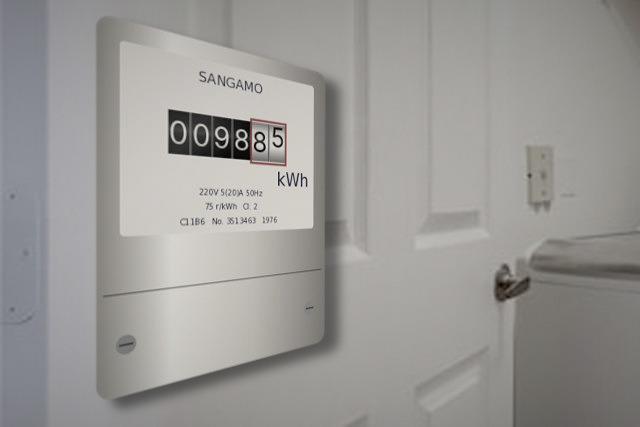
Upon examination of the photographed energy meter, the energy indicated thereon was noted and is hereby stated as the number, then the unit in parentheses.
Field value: 98.85 (kWh)
